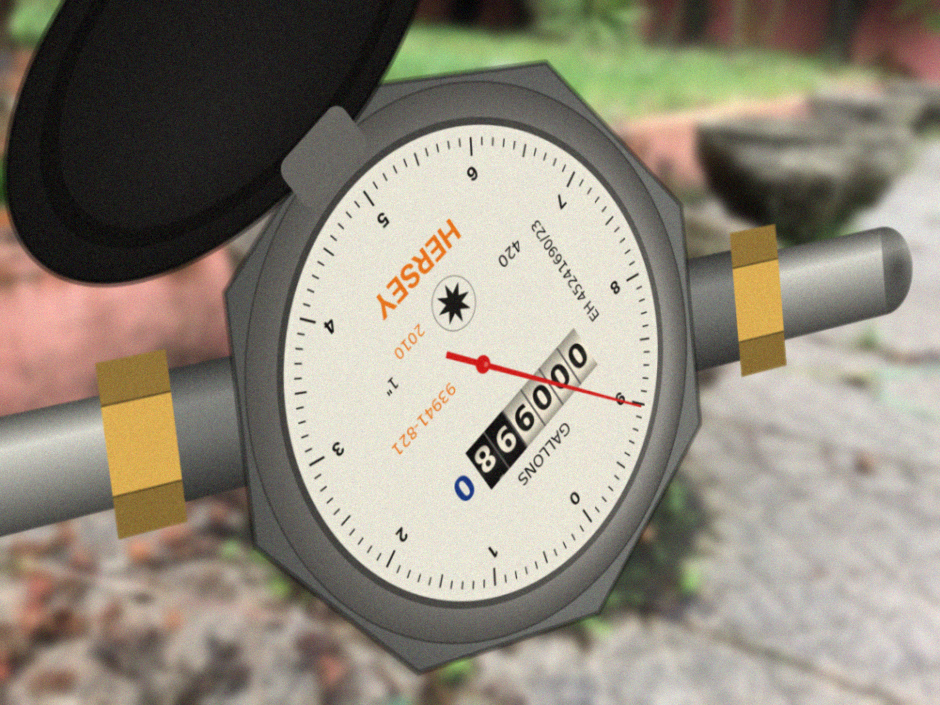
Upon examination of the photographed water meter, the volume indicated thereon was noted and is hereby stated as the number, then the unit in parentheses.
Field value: 9979.0 (gal)
